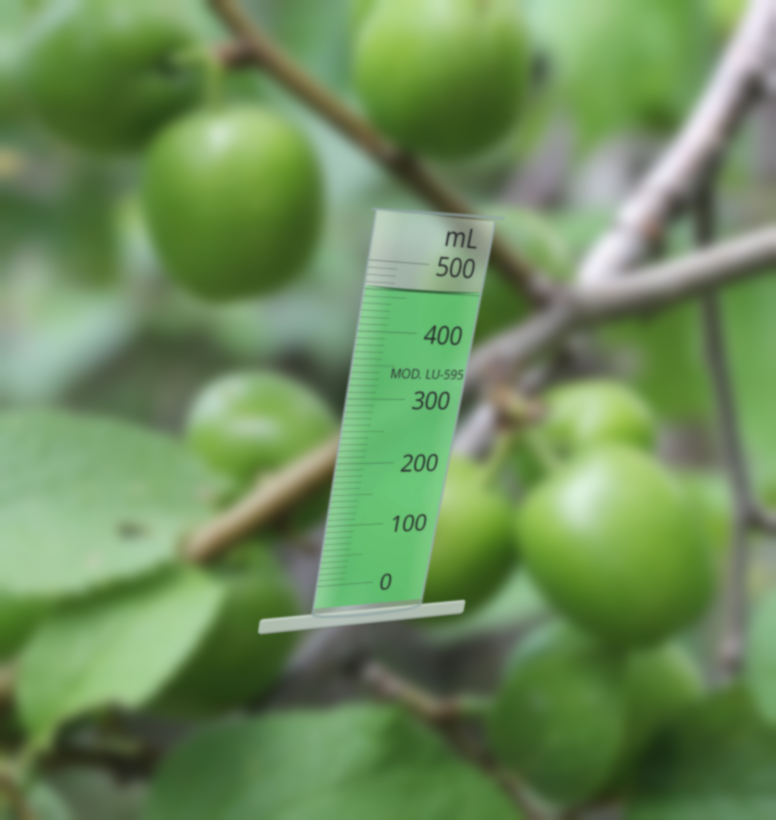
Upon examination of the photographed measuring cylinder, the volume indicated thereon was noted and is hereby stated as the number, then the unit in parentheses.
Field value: 460 (mL)
